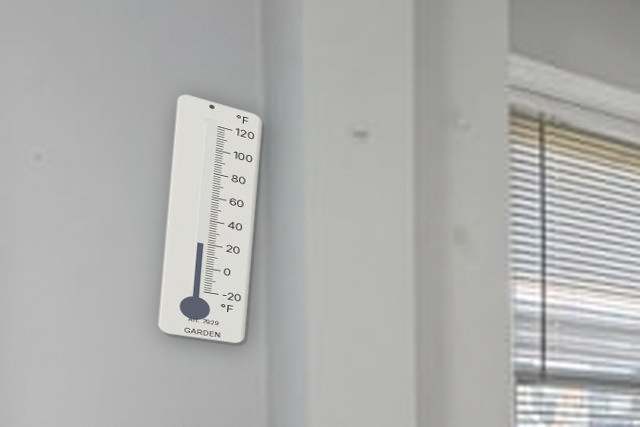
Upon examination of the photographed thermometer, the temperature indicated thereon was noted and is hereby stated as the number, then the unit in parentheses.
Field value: 20 (°F)
